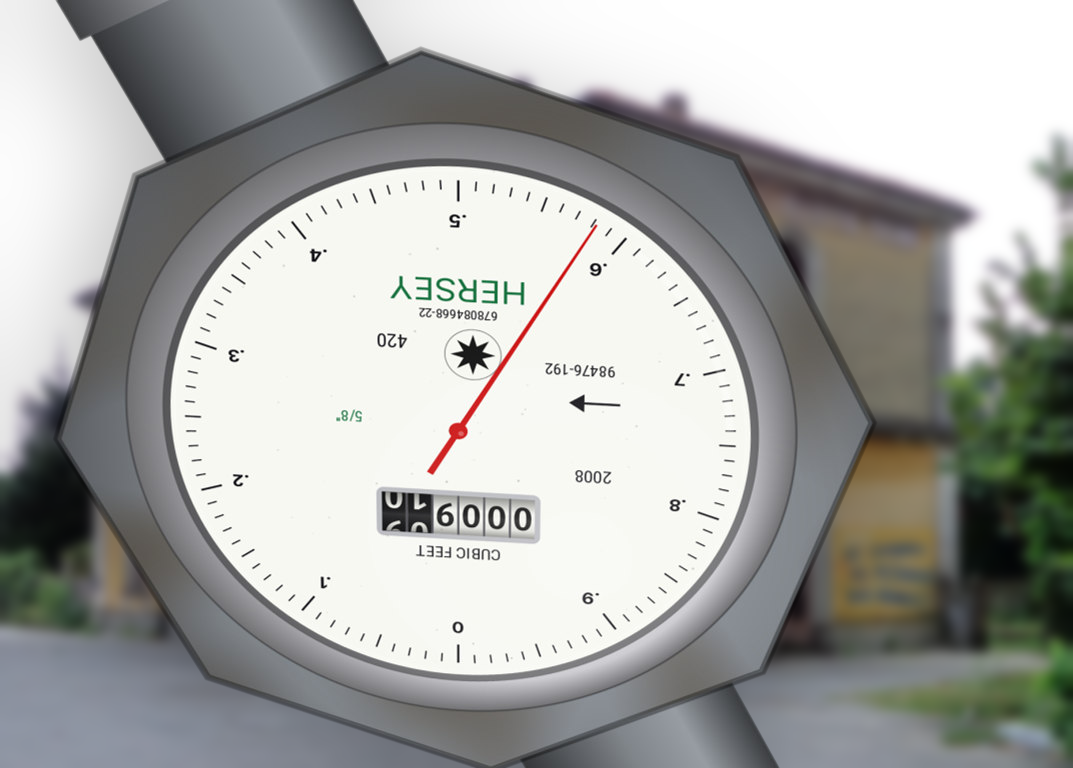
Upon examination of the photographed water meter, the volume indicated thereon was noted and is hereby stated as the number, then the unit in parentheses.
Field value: 909.58 (ft³)
